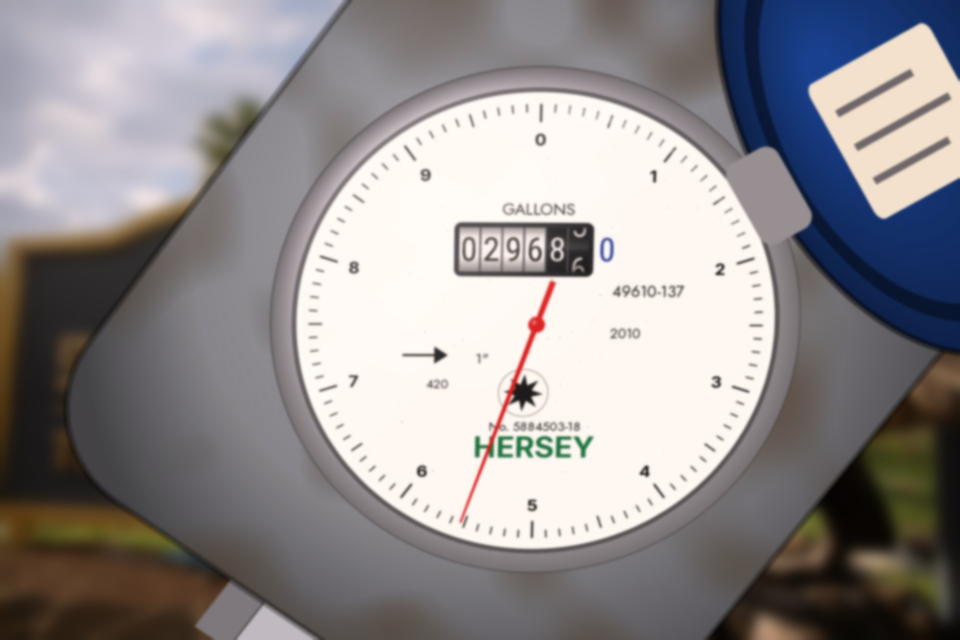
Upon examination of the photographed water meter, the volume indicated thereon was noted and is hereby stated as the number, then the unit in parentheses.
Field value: 296855.5 (gal)
